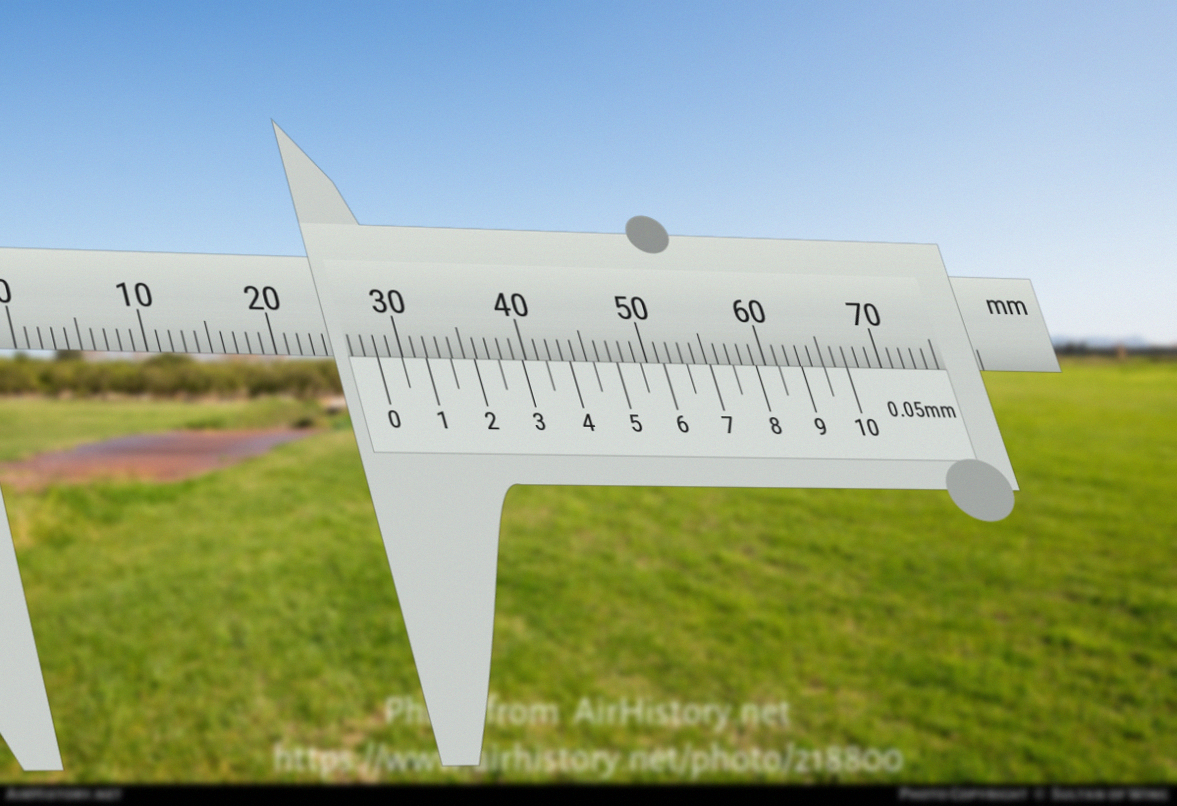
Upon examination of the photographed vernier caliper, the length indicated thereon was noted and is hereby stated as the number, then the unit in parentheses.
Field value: 28.0 (mm)
